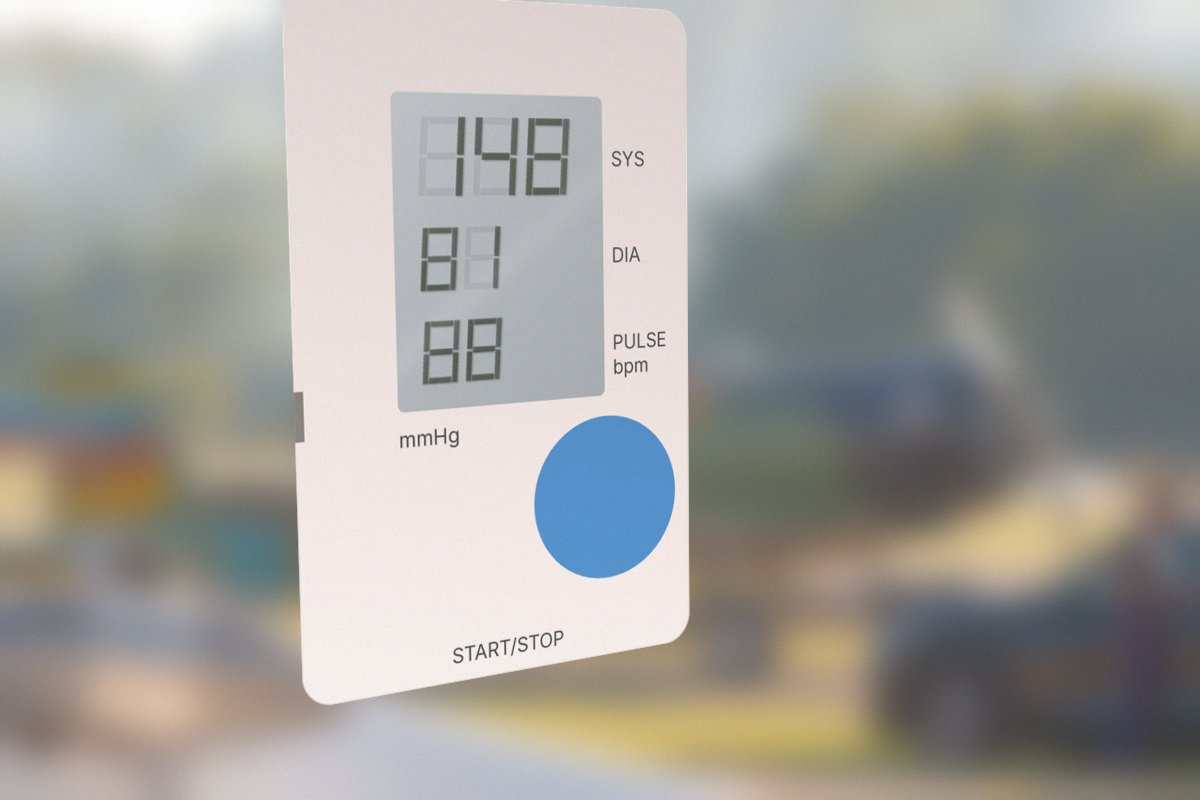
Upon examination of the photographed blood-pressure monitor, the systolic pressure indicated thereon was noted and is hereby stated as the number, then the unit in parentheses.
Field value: 148 (mmHg)
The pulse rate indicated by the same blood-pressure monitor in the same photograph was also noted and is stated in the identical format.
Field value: 88 (bpm)
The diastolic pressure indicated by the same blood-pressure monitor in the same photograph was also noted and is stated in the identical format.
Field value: 81 (mmHg)
